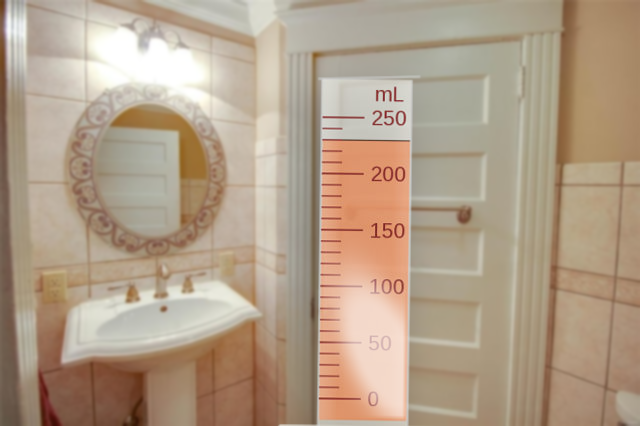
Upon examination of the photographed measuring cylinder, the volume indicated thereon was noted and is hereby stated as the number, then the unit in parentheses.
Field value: 230 (mL)
